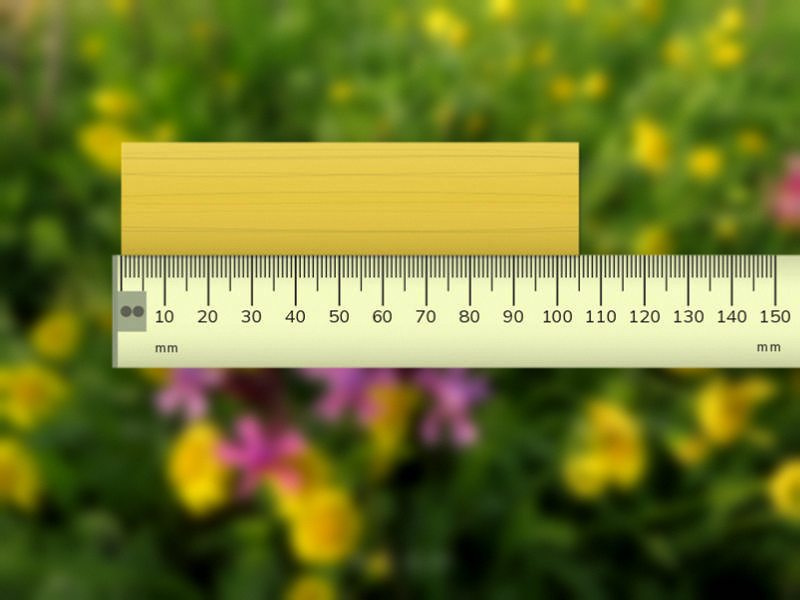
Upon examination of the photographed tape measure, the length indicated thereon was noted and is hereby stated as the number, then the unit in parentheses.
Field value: 105 (mm)
